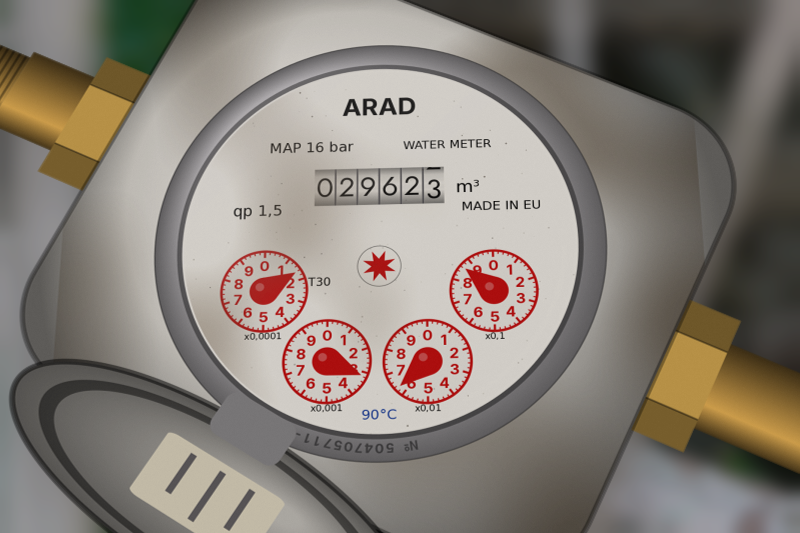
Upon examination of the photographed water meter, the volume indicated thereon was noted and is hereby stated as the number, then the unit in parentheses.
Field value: 29622.8631 (m³)
